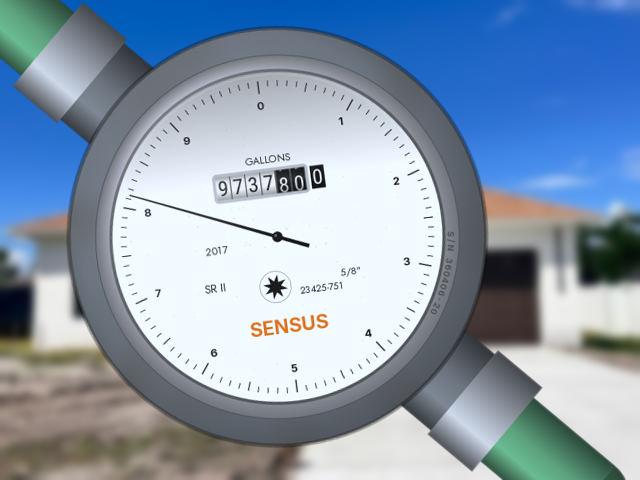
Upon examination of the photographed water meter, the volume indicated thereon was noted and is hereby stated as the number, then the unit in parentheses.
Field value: 9737798.1 (gal)
